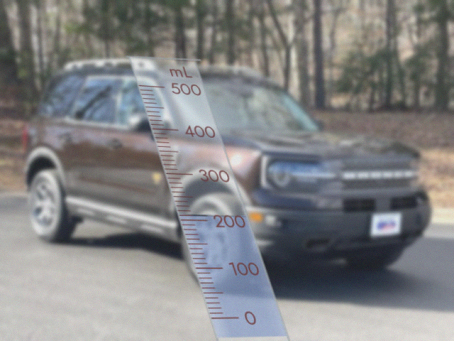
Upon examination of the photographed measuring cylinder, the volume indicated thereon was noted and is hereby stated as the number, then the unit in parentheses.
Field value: 210 (mL)
